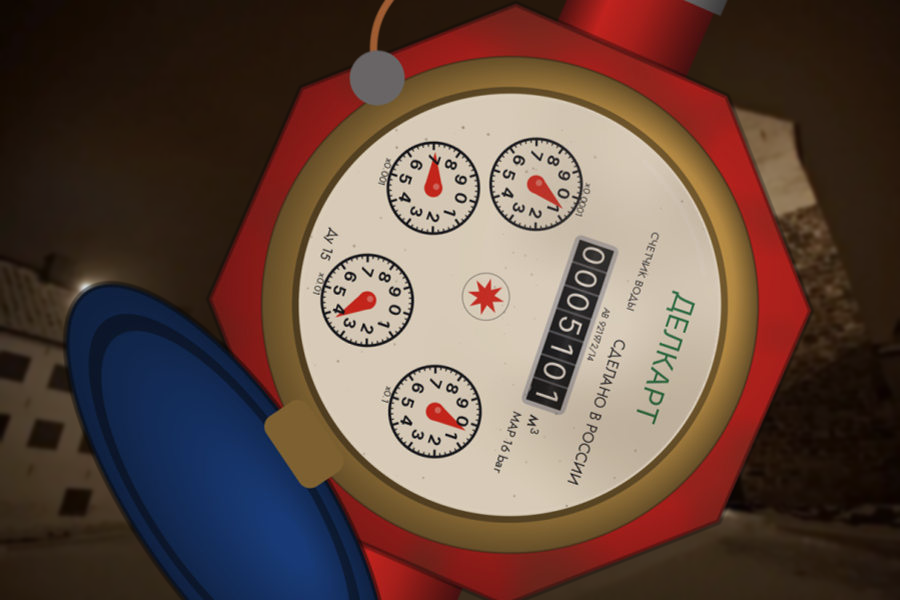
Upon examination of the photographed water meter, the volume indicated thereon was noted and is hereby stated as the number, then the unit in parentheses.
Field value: 5101.0370 (m³)
